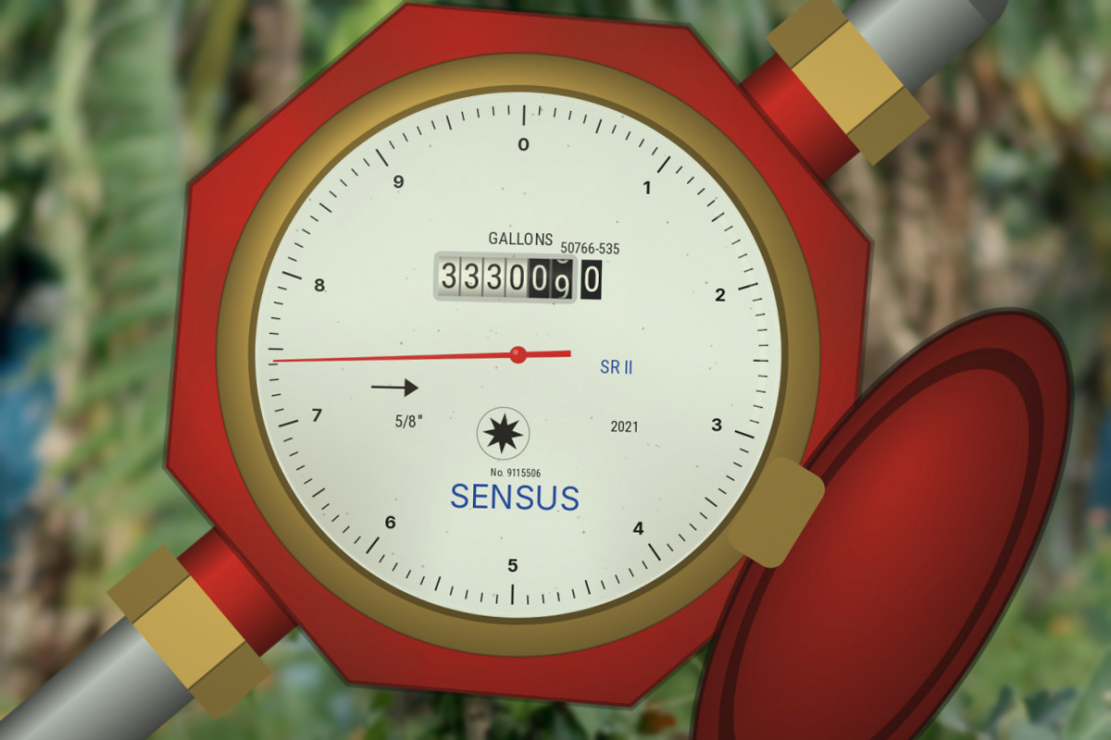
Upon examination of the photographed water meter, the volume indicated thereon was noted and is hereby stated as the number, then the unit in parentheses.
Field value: 3330087.4 (gal)
